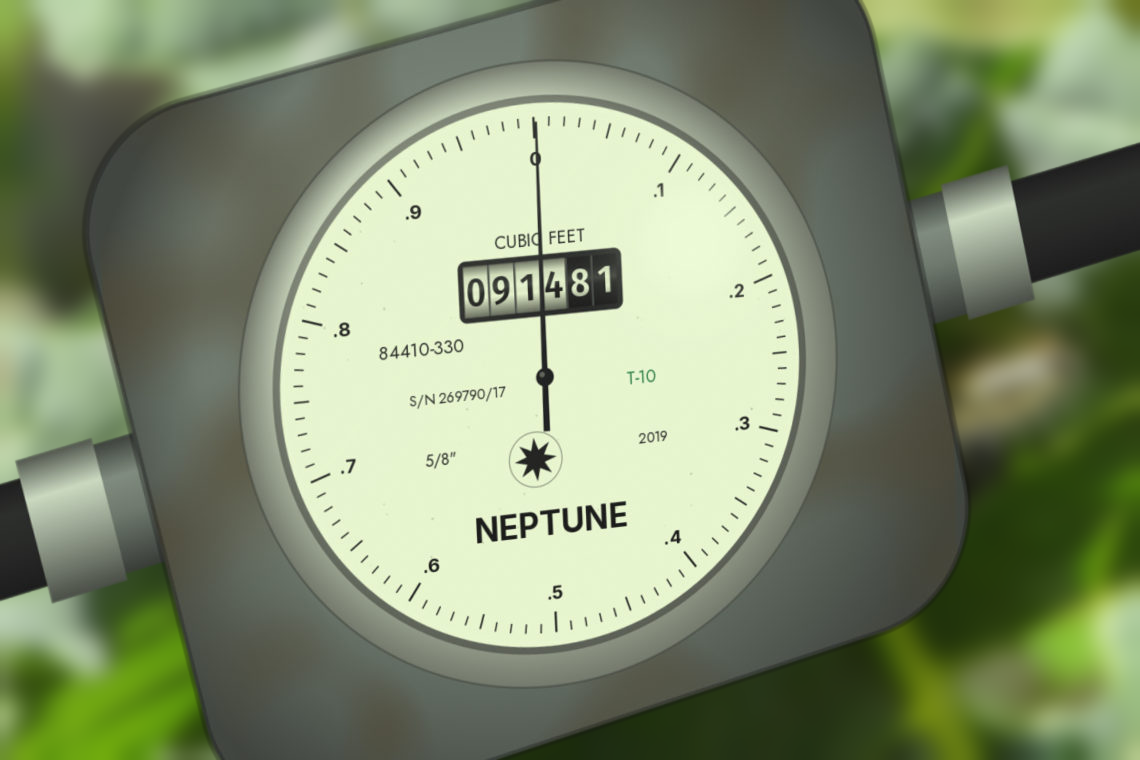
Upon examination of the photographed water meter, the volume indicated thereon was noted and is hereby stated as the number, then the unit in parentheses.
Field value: 91481.00 (ft³)
